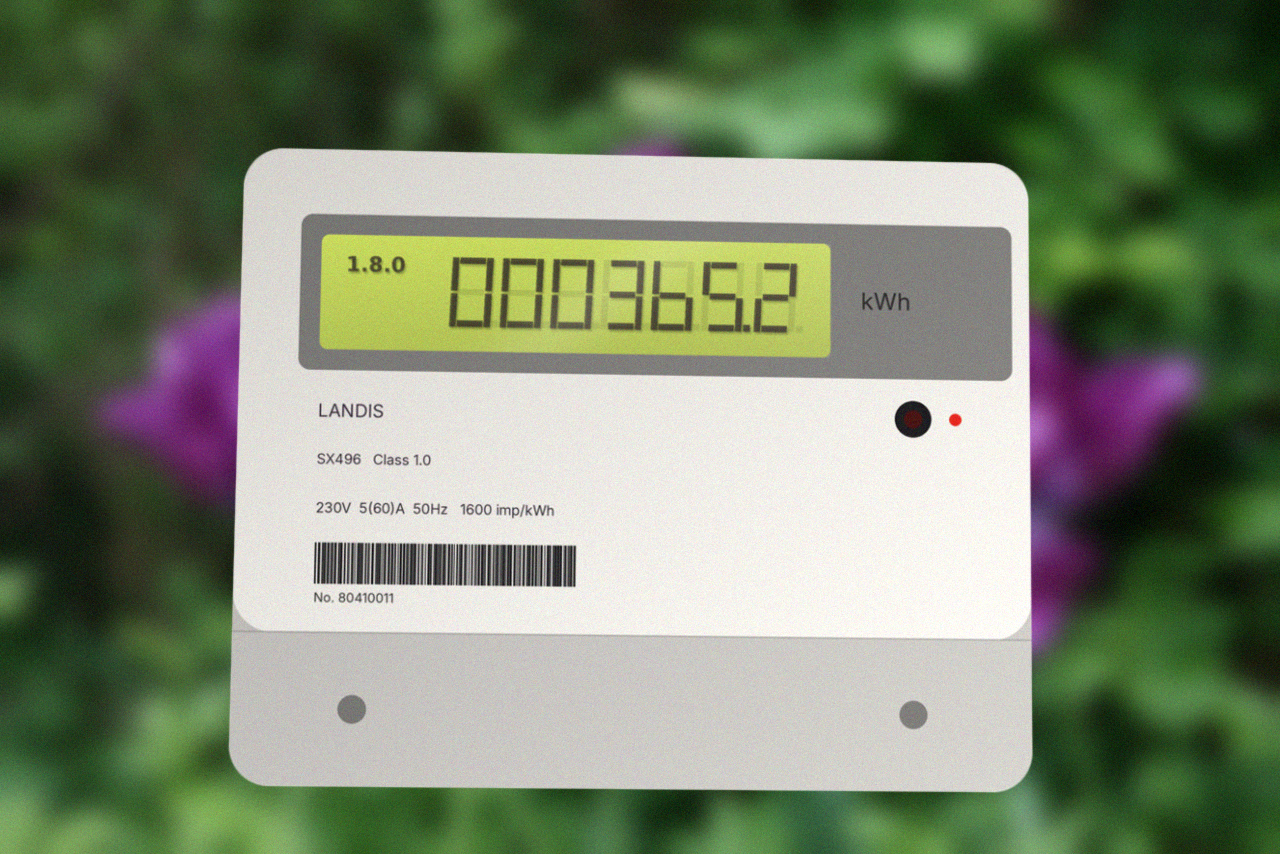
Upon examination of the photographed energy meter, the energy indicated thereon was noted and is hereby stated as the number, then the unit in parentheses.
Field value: 365.2 (kWh)
